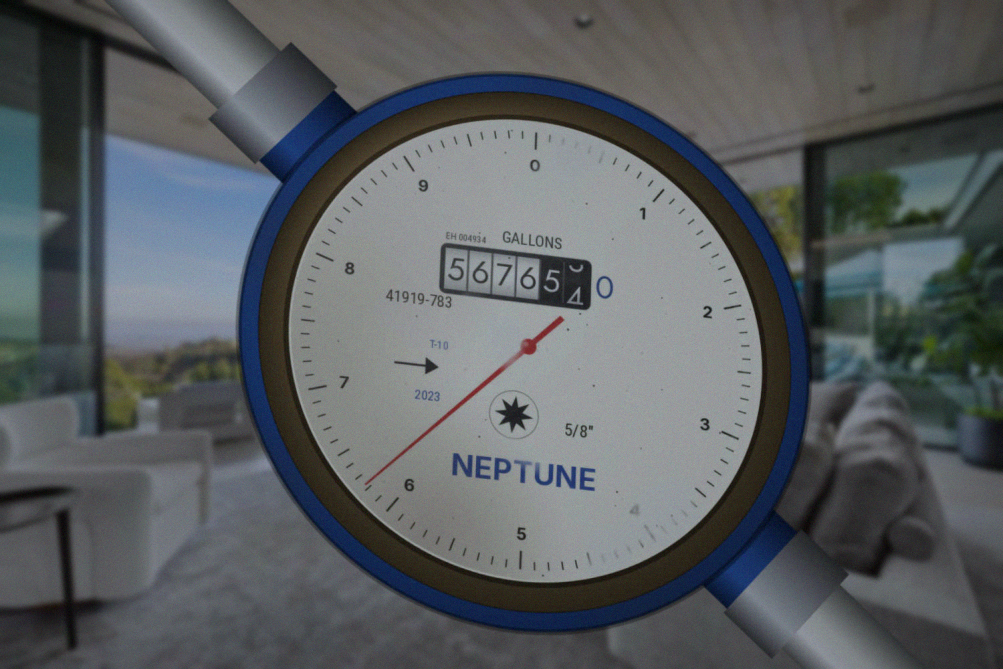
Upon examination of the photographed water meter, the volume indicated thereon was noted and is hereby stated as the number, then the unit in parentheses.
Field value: 5676536.2 (gal)
